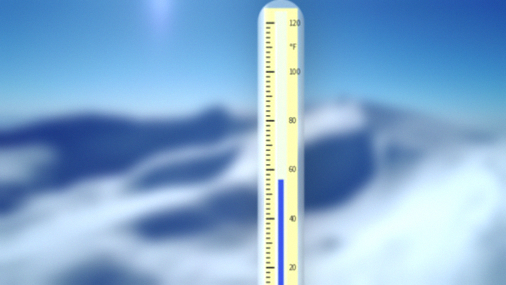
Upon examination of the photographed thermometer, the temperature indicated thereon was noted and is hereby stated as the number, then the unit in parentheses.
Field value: 56 (°F)
